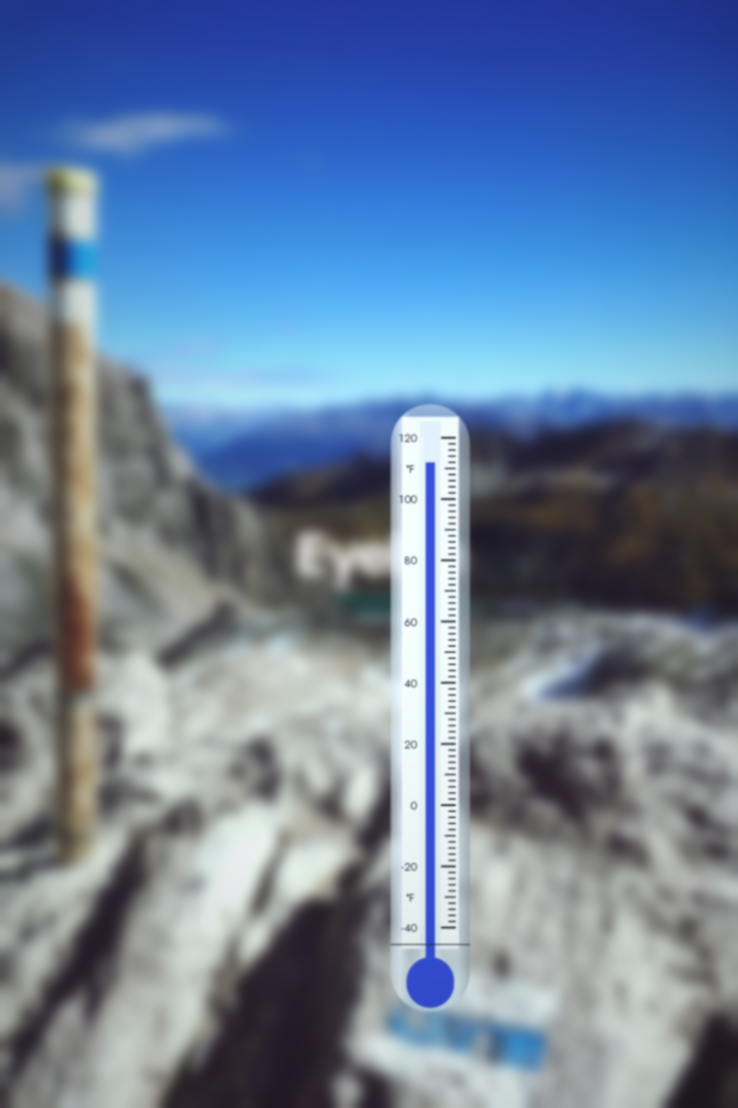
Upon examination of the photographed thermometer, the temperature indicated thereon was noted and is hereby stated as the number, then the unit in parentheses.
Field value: 112 (°F)
